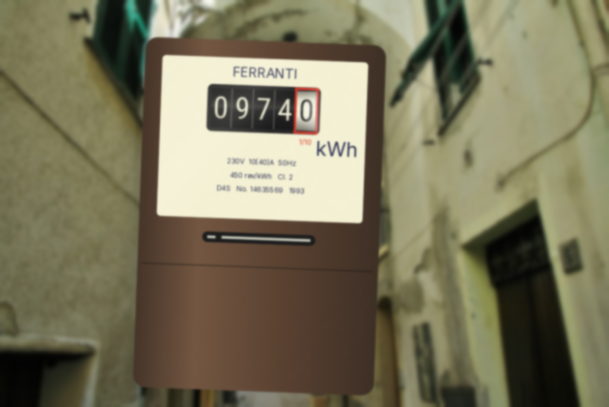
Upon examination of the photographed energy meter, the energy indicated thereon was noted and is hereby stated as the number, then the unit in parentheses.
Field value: 974.0 (kWh)
